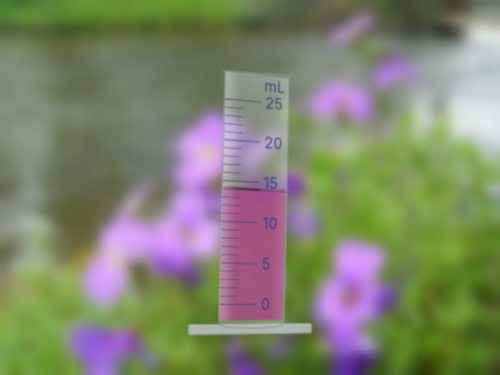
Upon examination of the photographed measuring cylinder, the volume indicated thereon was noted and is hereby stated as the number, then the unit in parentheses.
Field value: 14 (mL)
